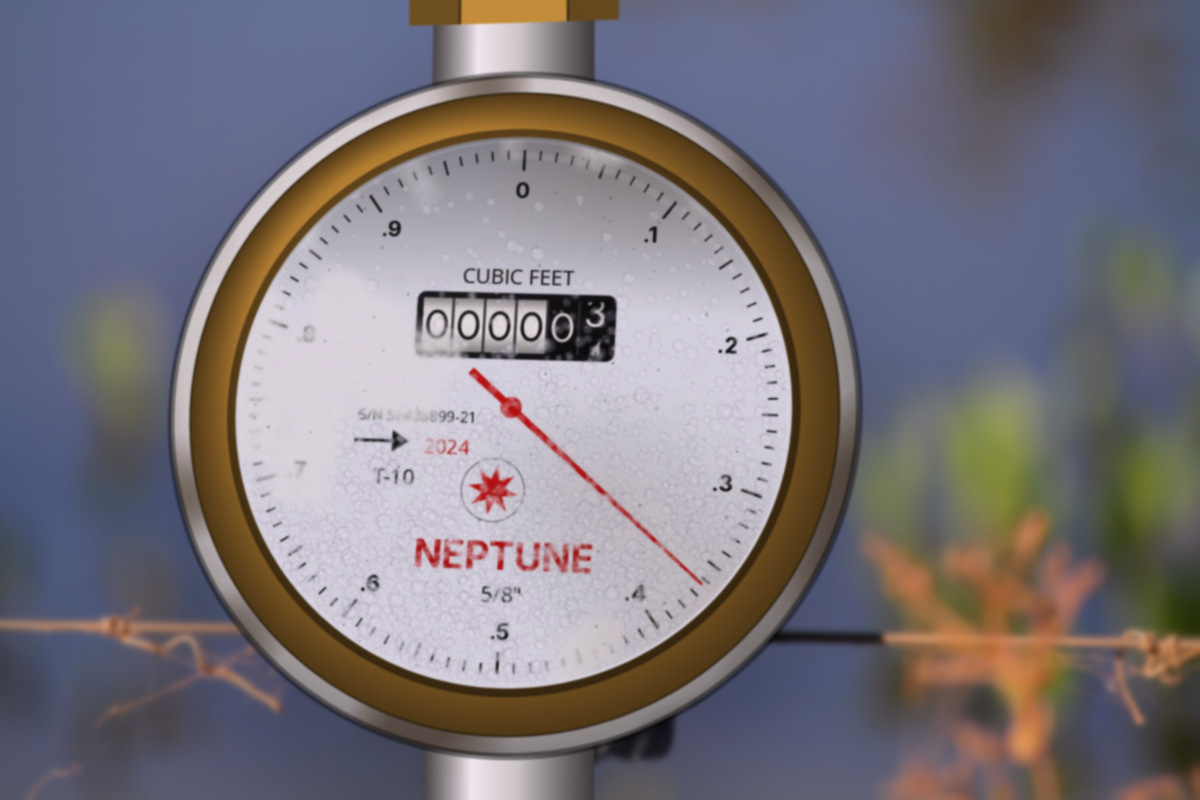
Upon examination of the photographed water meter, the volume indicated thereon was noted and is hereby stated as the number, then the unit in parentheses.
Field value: 3.36 (ft³)
